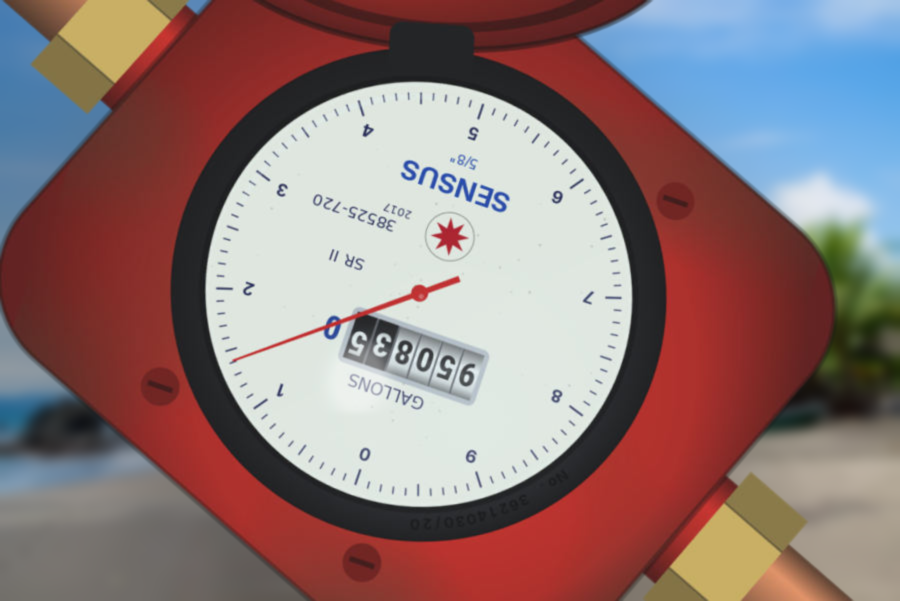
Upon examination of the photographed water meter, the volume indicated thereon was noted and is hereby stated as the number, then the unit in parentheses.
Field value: 9508351.4 (gal)
